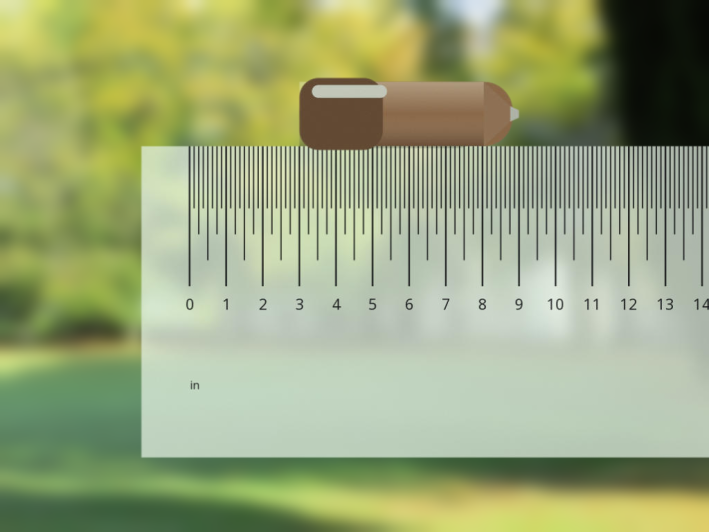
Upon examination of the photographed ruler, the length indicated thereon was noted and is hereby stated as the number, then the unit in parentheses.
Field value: 6 (in)
